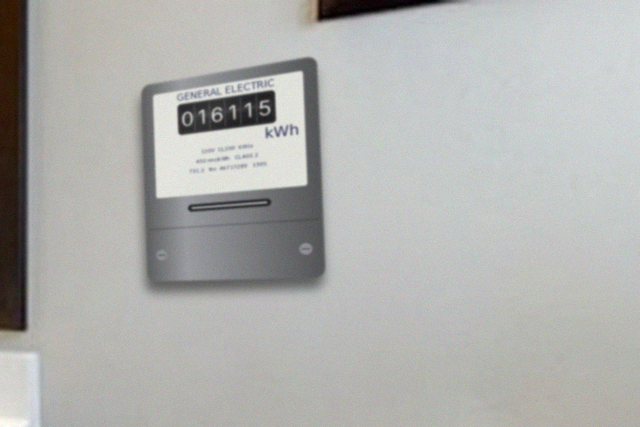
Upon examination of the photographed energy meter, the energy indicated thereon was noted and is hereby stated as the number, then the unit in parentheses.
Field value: 16115 (kWh)
